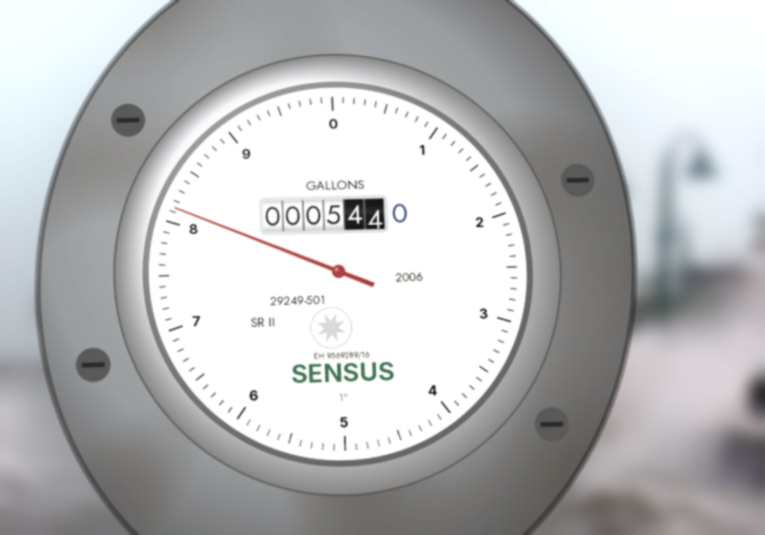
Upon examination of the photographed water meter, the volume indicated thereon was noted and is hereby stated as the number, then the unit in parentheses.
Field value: 5438.1 (gal)
